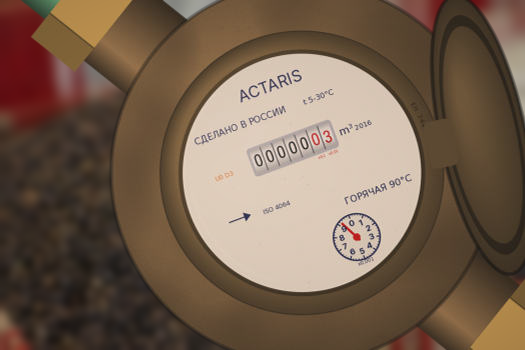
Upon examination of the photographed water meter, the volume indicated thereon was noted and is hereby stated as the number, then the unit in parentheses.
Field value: 0.029 (m³)
